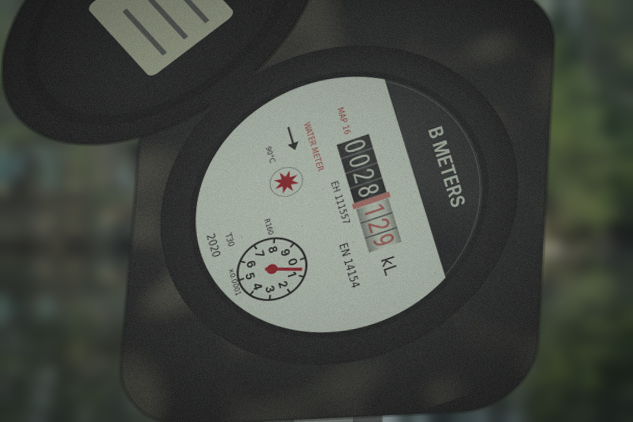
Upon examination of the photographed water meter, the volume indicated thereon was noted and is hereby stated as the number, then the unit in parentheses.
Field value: 28.1290 (kL)
